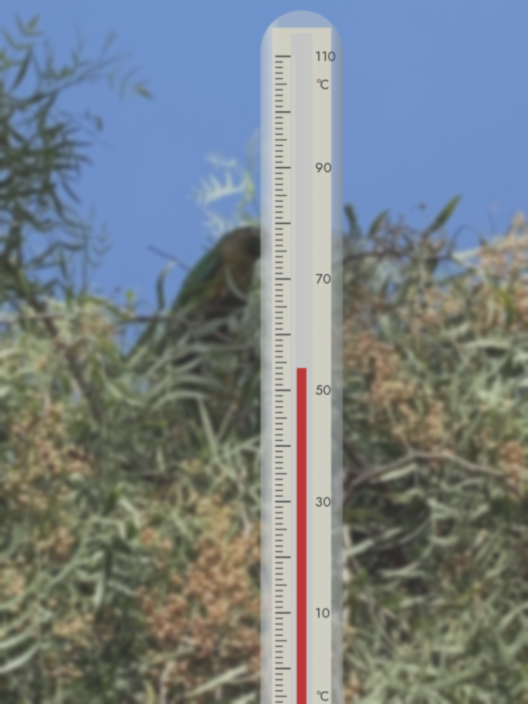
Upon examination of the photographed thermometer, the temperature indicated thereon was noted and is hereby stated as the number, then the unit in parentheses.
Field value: 54 (°C)
